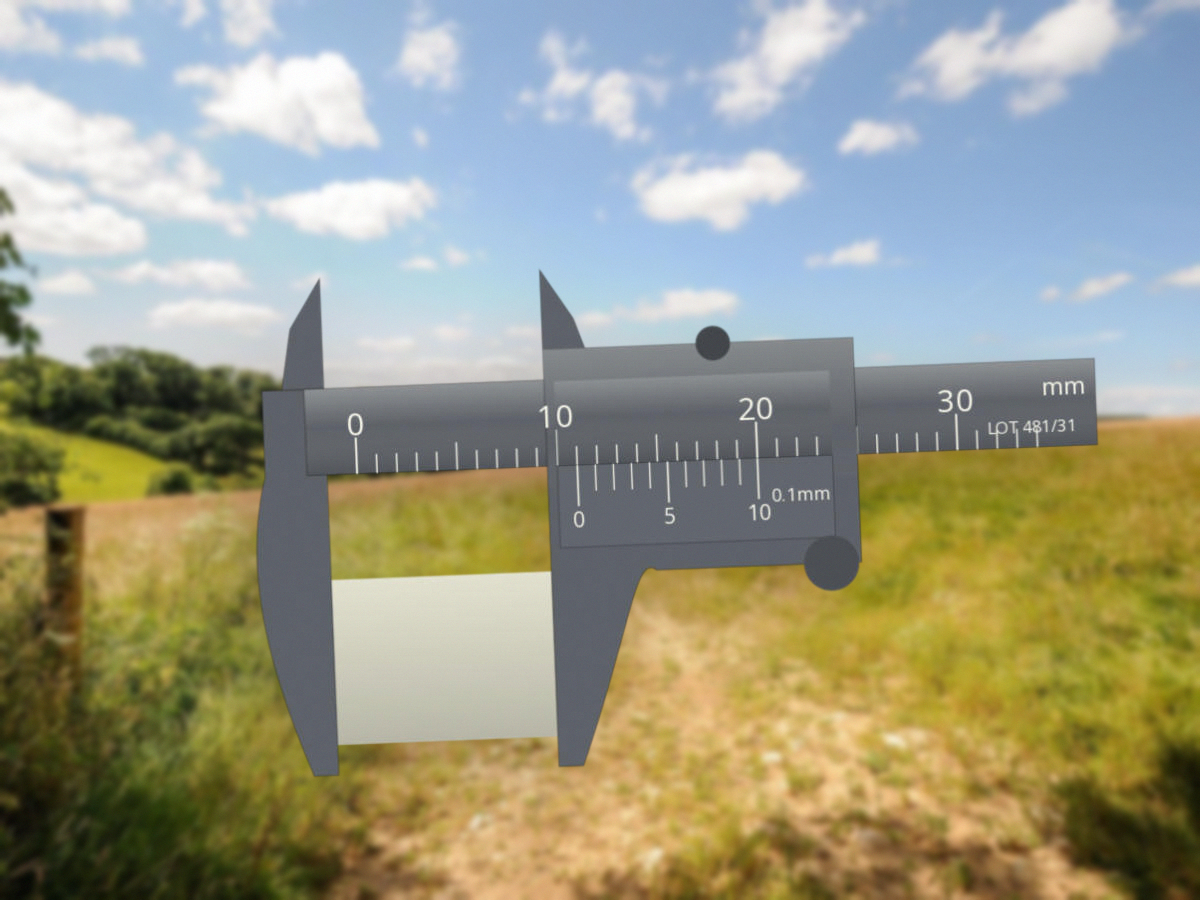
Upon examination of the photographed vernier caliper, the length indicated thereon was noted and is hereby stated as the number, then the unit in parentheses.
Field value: 11.0 (mm)
